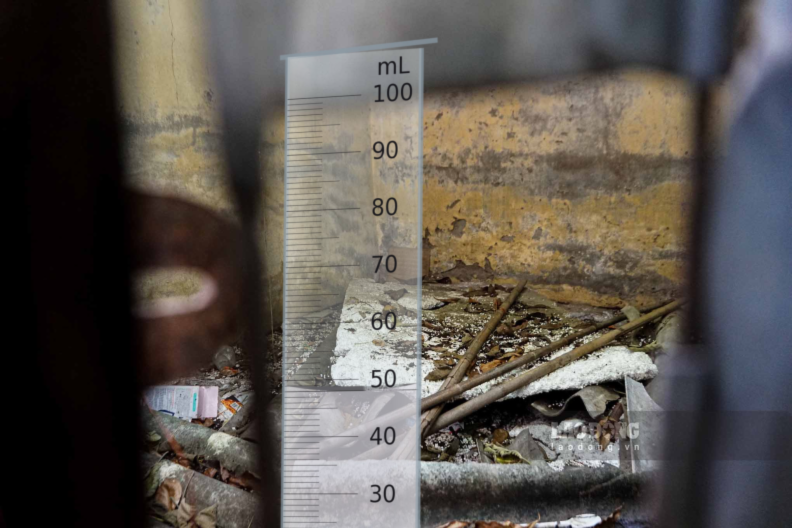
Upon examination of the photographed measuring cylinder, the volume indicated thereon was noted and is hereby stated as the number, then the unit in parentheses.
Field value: 48 (mL)
